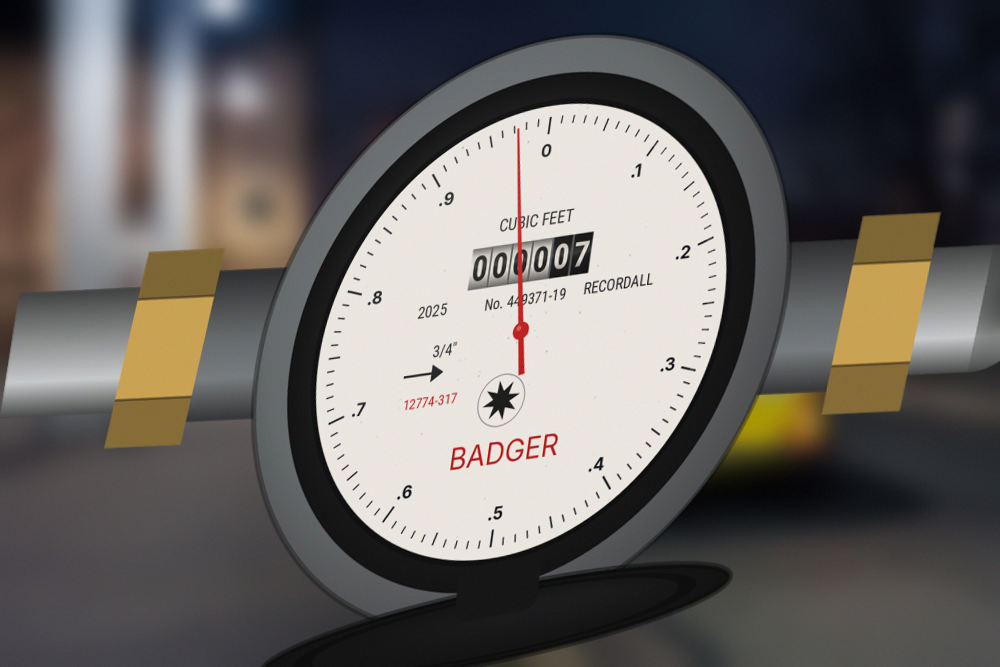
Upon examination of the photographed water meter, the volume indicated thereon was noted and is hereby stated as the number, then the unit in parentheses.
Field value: 6.97 (ft³)
